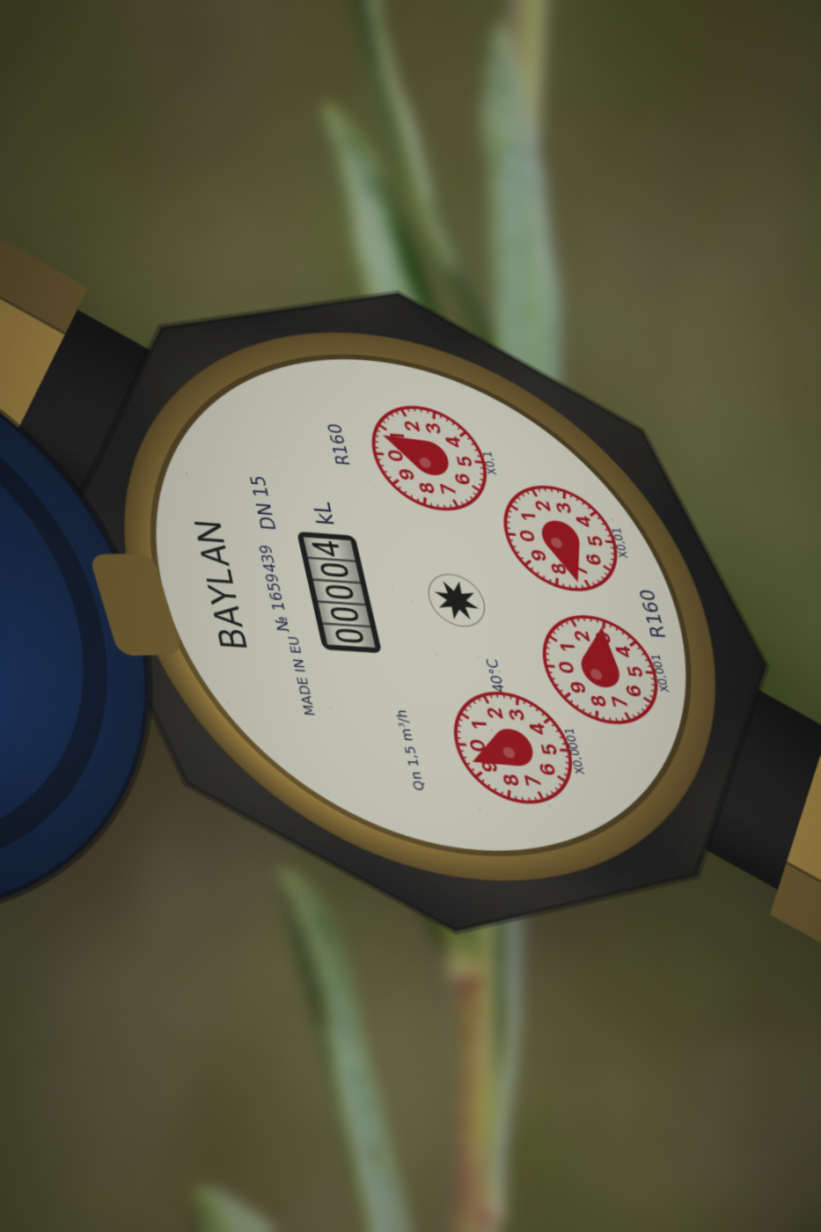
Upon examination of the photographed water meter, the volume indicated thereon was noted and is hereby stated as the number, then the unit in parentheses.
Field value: 4.0729 (kL)
